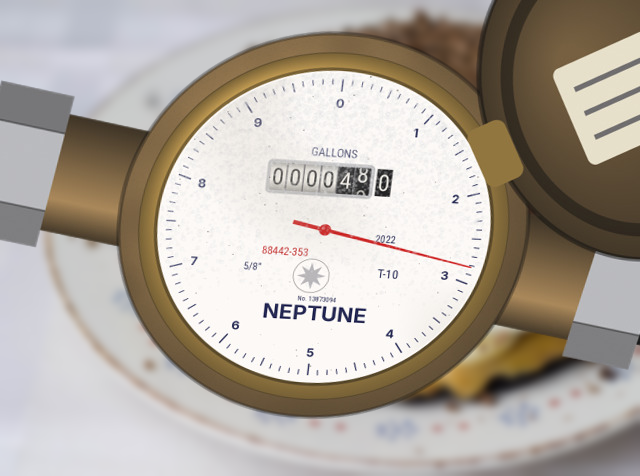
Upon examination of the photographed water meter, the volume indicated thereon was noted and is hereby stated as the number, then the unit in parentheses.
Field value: 482.8 (gal)
